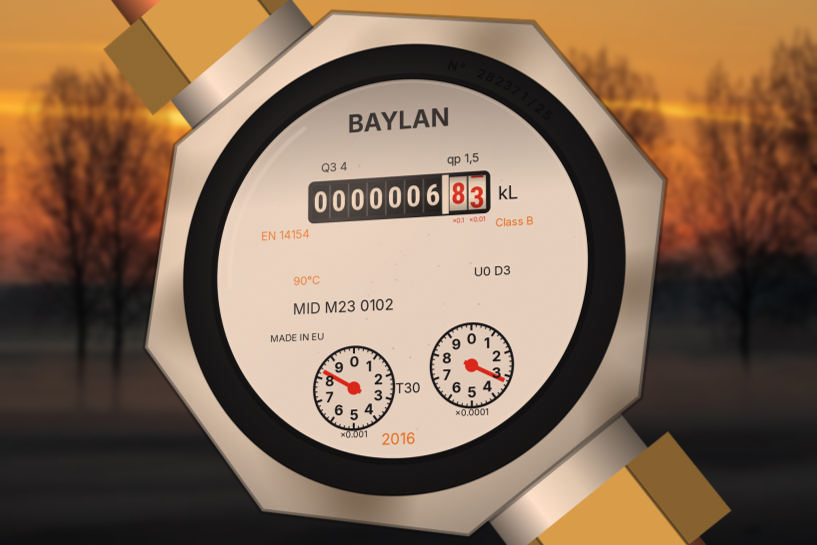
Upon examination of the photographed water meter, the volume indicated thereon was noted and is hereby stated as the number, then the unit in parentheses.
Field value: 6.8283 (kL)
